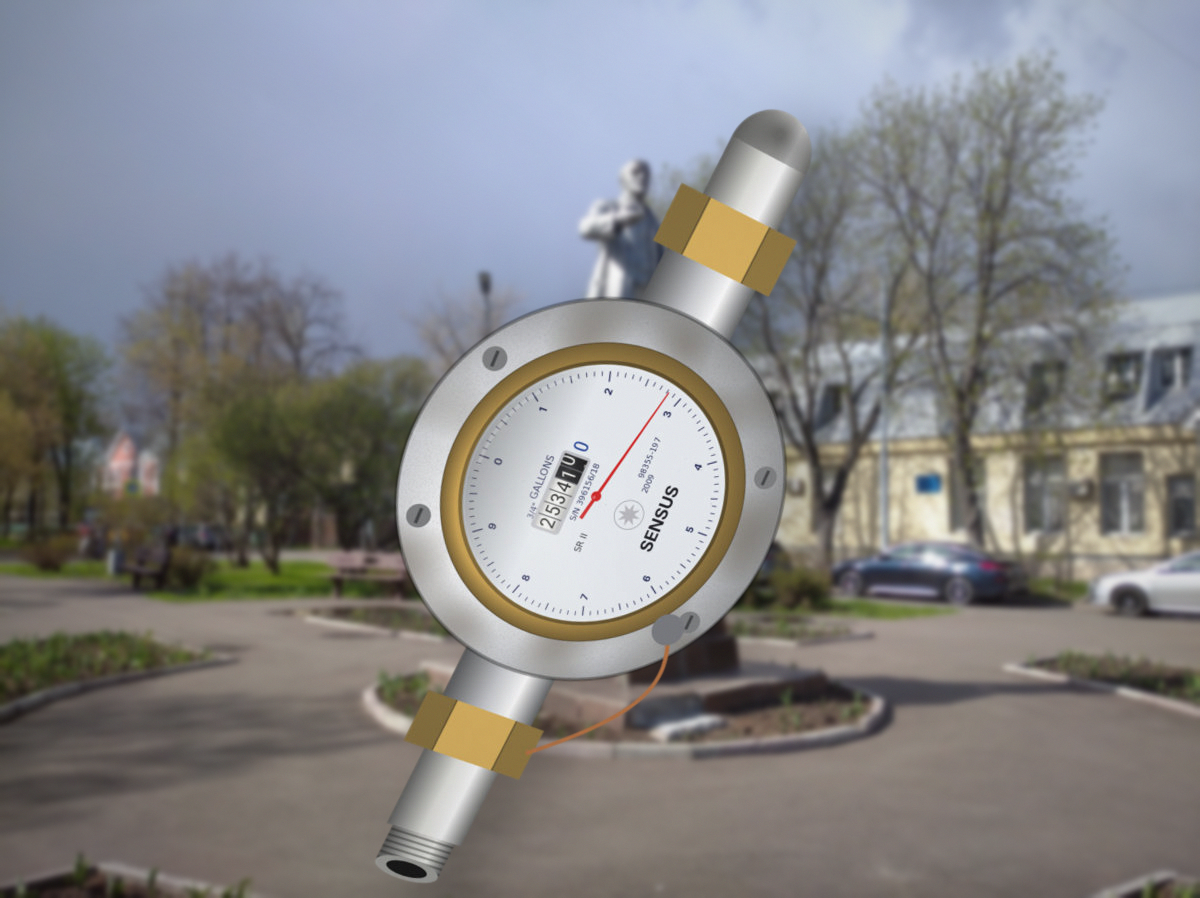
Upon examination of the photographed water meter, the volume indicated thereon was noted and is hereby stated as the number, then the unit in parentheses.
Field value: 2534102.8 (gal)
